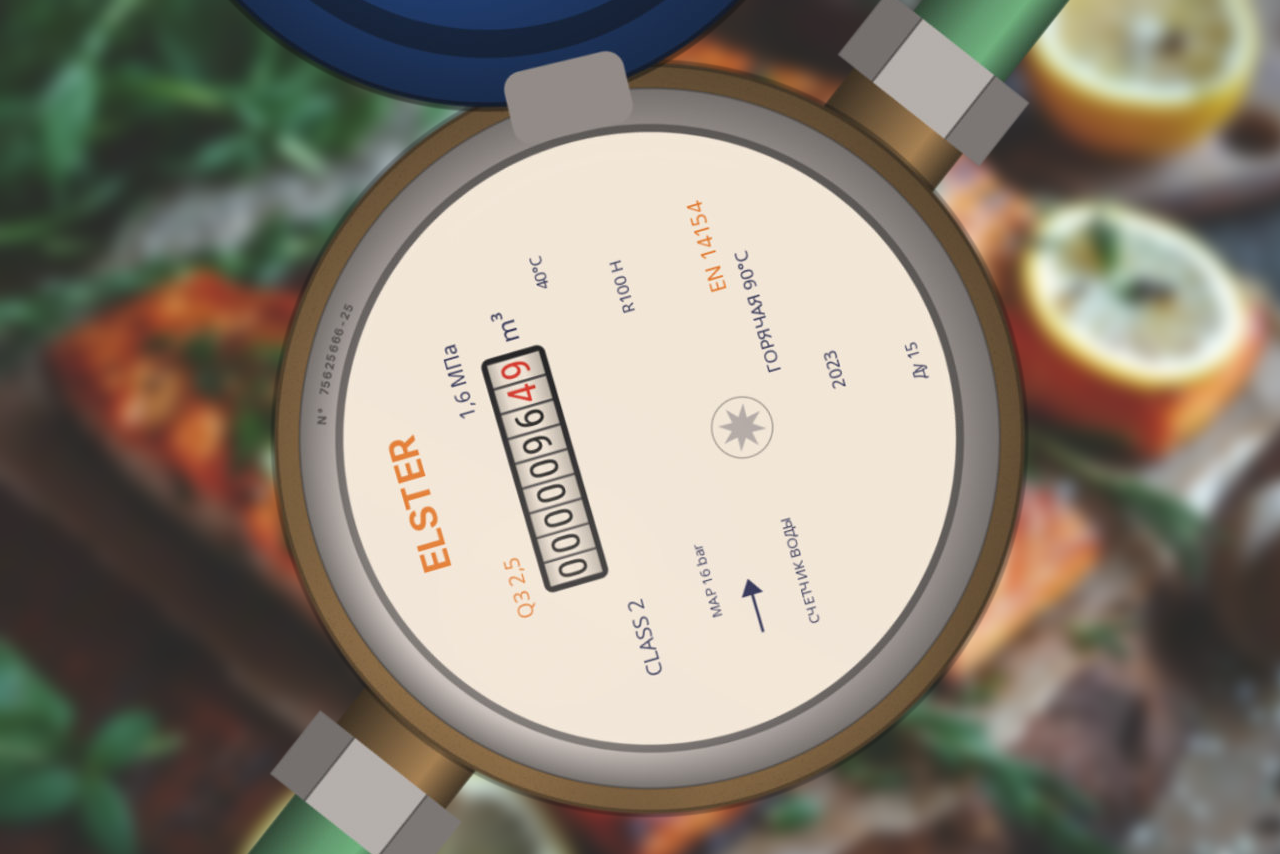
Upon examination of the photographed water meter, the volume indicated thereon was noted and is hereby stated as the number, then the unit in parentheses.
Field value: 96.49 (m³)
